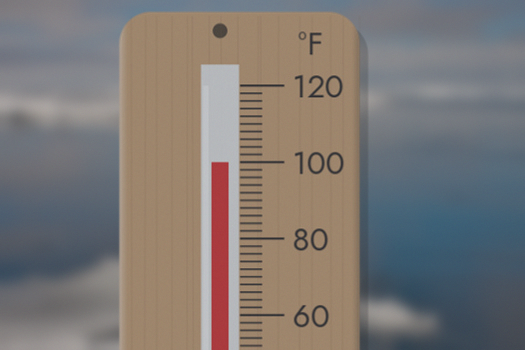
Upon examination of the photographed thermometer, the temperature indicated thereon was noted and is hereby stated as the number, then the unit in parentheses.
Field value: 100 (°F)
